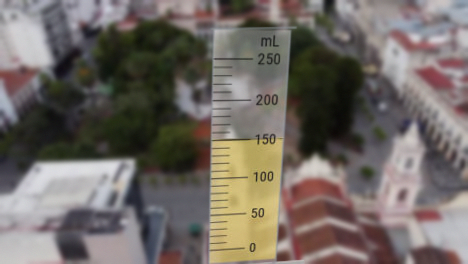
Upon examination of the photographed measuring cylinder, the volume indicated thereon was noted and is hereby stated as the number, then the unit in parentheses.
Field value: 150 (mL)
